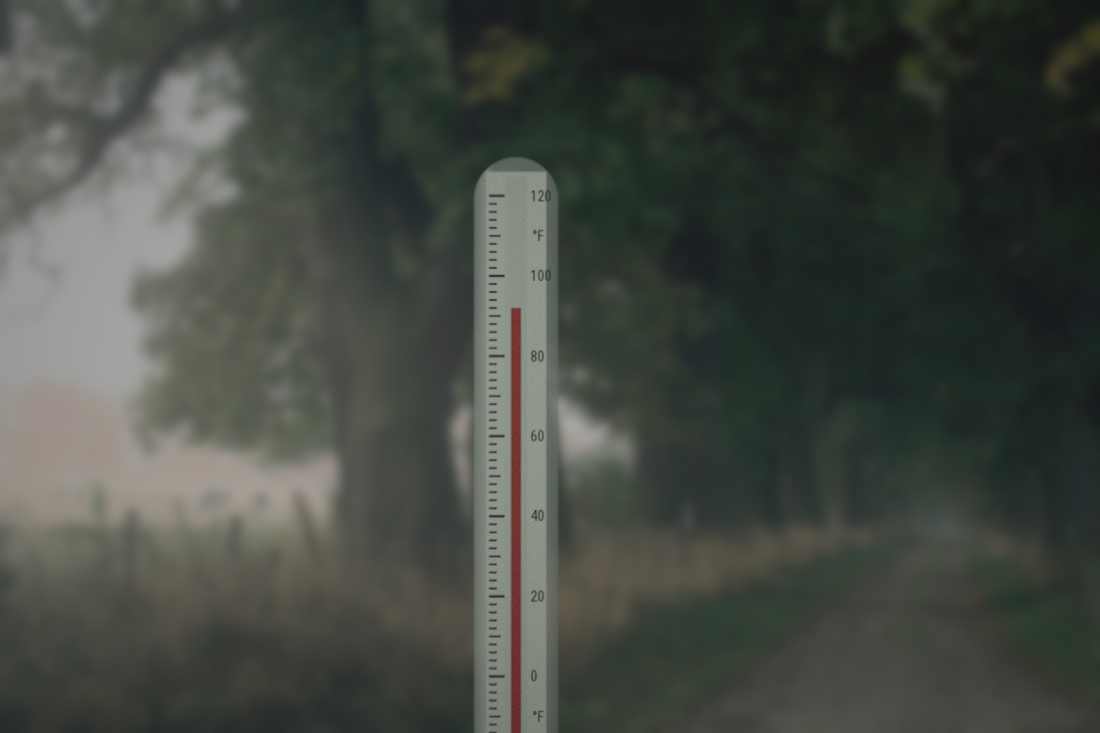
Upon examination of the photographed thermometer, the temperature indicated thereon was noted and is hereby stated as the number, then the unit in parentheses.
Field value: 92 (°F)
